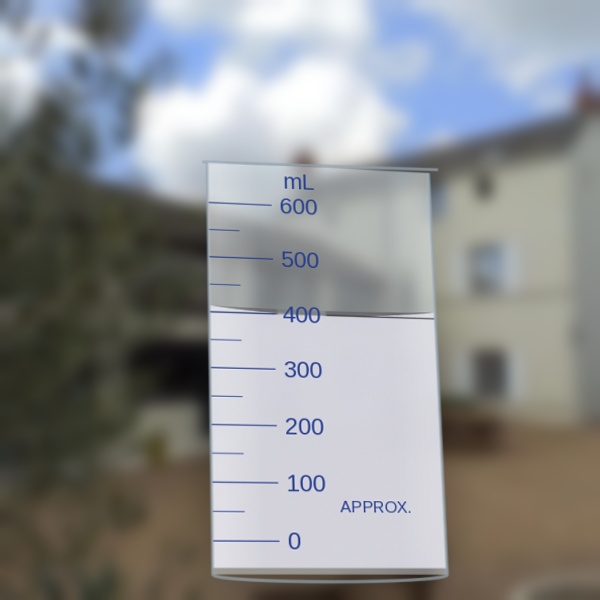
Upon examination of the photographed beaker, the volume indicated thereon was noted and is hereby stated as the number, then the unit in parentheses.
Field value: 400 (mL)
